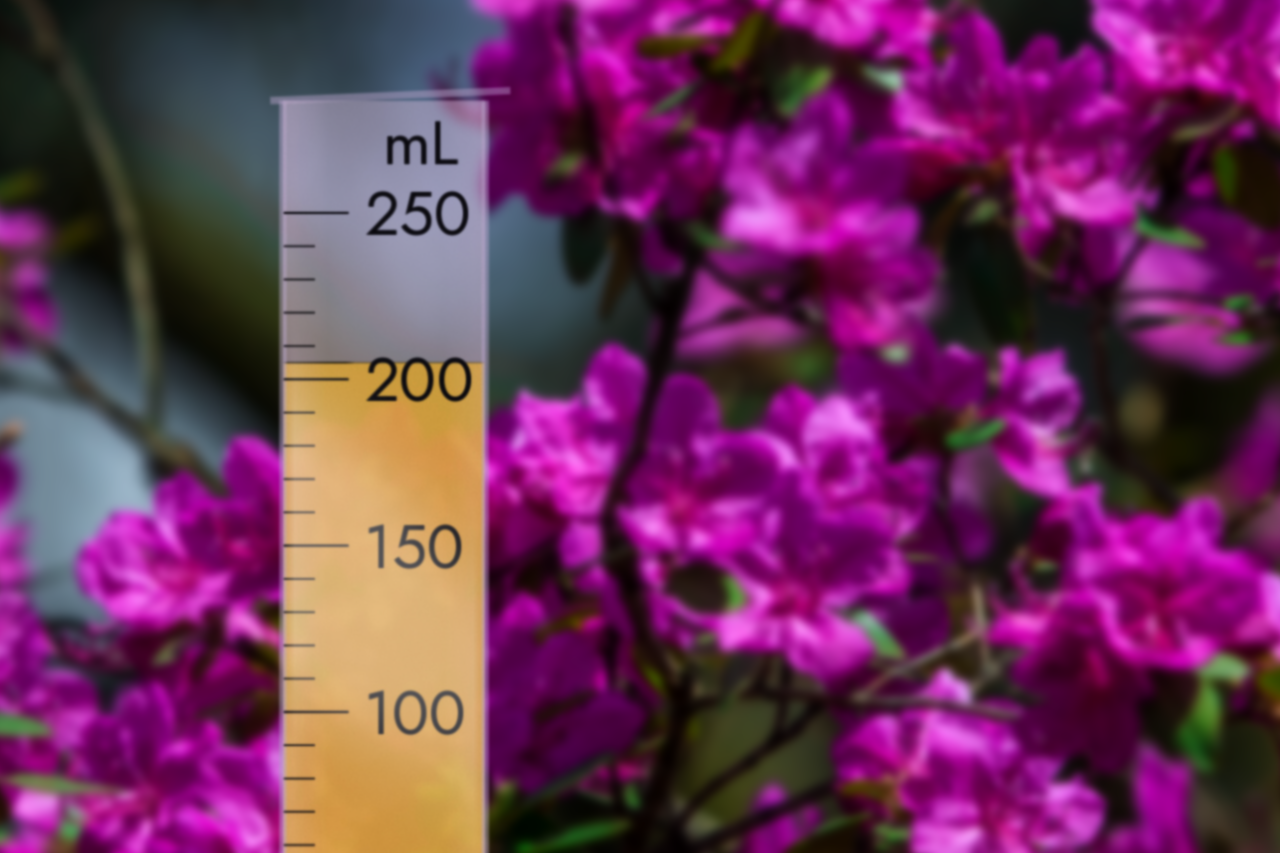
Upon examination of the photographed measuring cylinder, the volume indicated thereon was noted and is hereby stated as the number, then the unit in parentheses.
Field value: 205 (mL)
